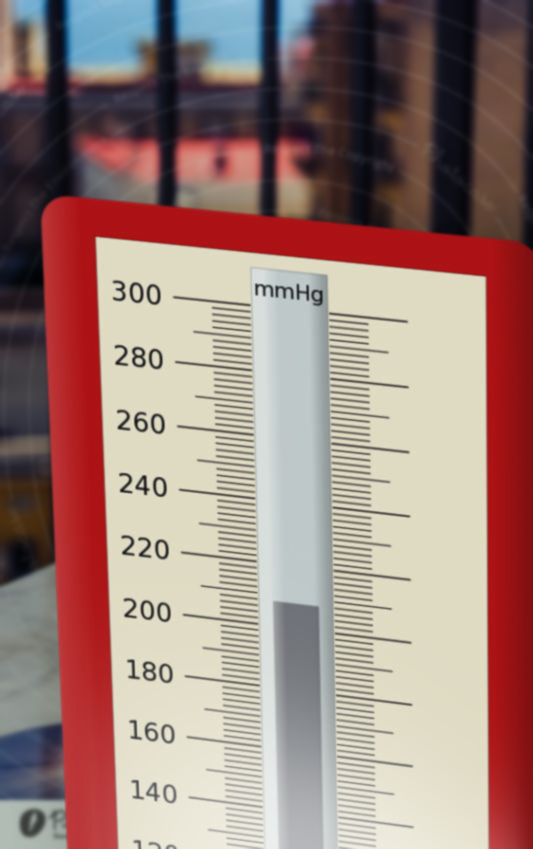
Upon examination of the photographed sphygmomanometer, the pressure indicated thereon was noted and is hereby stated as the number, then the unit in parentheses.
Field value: 208 (mmHg)
